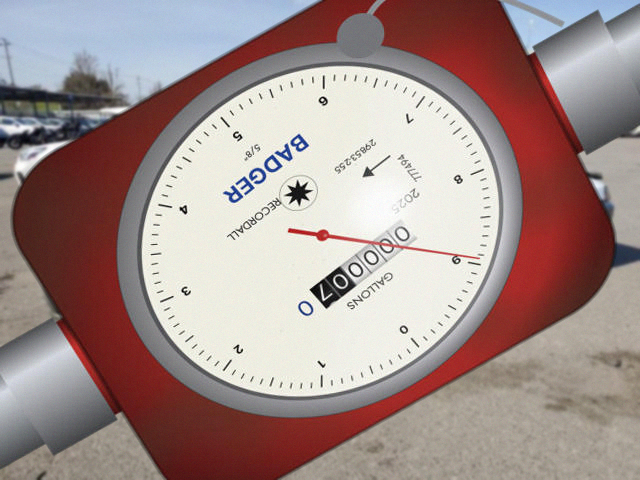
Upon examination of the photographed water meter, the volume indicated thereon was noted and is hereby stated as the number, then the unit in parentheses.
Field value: 68.9 (gal)
